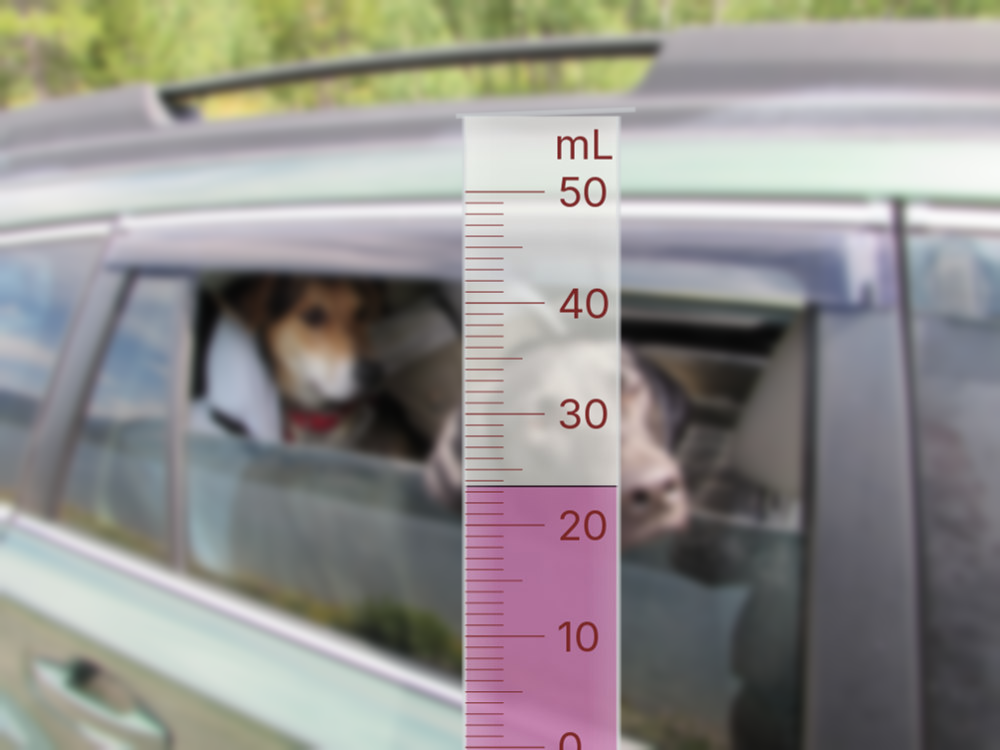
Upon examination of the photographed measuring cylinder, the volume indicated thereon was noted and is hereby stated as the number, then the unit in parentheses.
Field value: 23.5 (mL)
